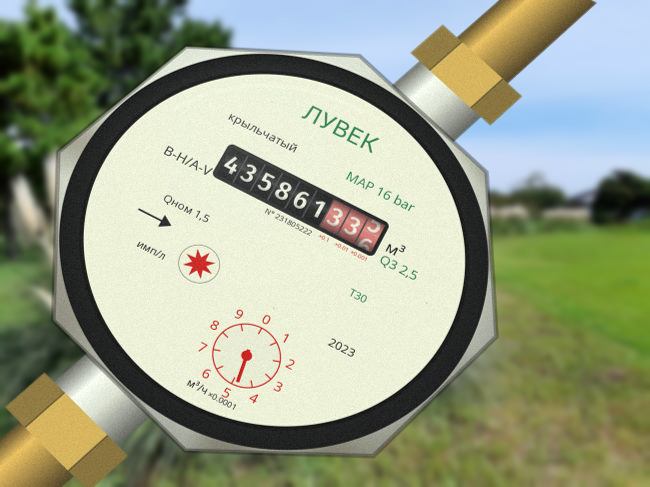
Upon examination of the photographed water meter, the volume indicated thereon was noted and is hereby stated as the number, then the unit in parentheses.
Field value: 435861.3354 (m³)
